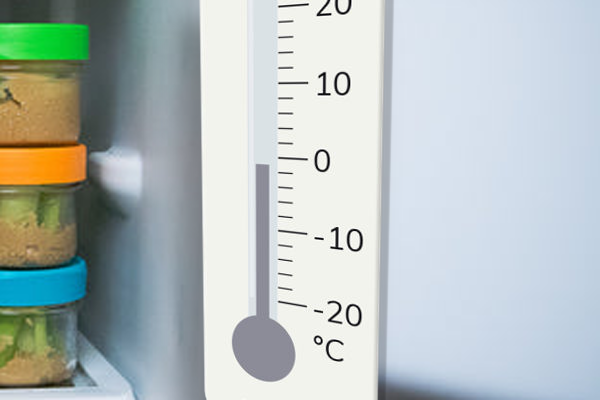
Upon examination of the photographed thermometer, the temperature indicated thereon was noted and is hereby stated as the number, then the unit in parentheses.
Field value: -1 (°C)
